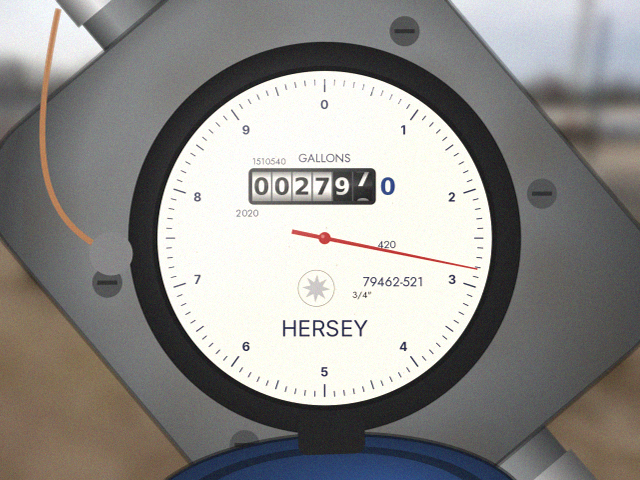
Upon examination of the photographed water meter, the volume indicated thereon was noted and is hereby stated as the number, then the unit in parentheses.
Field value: 27972.8 (gal)
